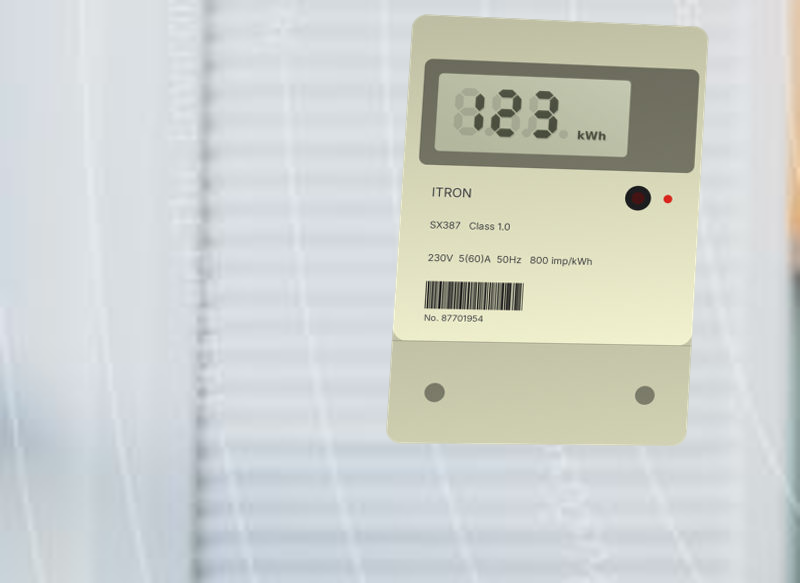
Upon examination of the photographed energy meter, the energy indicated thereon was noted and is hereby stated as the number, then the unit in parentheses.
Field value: 123 (kWh)
